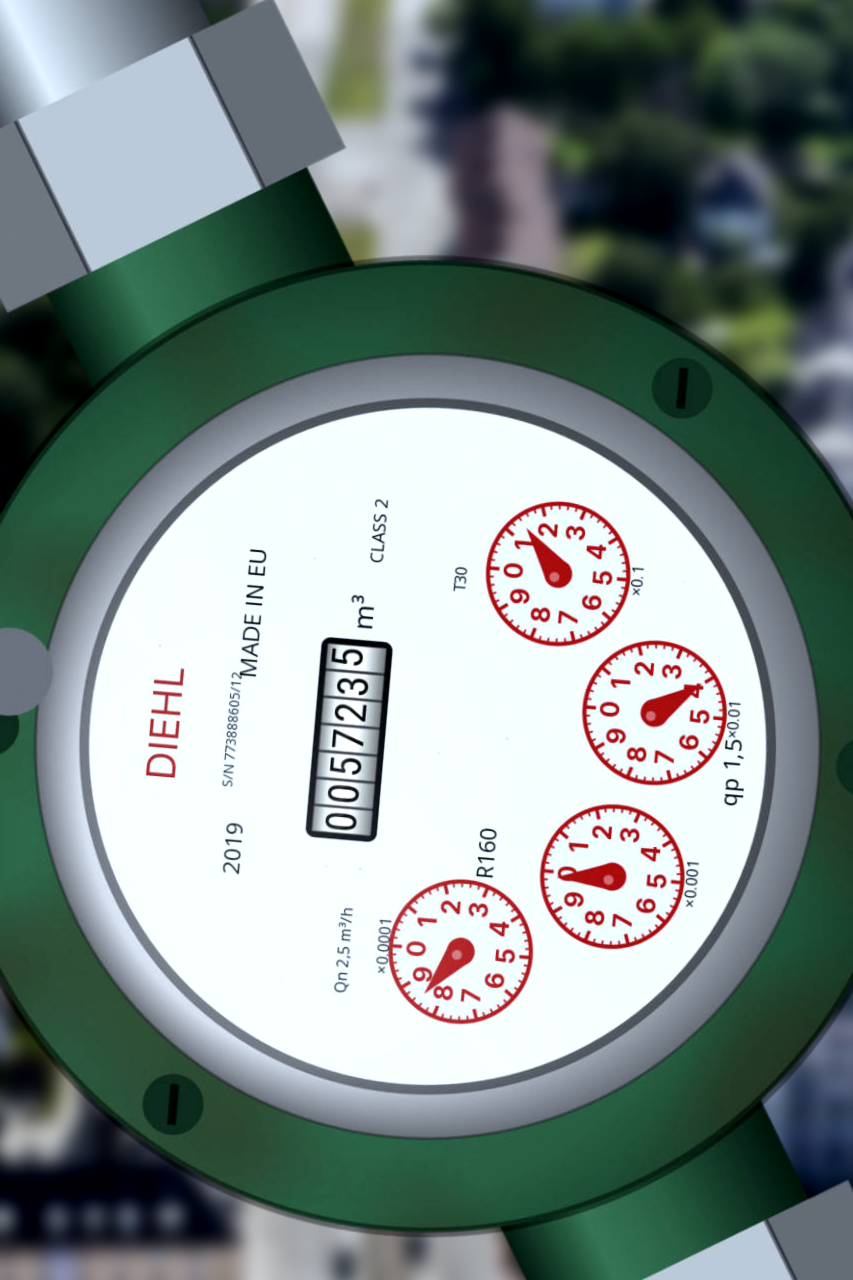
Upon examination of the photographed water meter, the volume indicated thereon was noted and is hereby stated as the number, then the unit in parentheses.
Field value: 57235.1398 (m³)
